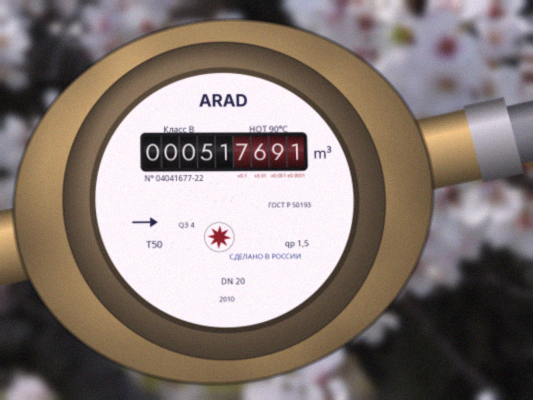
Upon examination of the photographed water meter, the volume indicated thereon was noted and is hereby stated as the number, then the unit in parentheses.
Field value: 51.7691 (m³)
